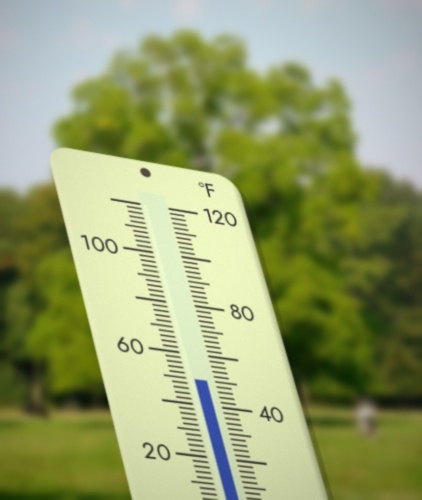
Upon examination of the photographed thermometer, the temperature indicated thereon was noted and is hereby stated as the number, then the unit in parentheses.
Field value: 50 (°F)
